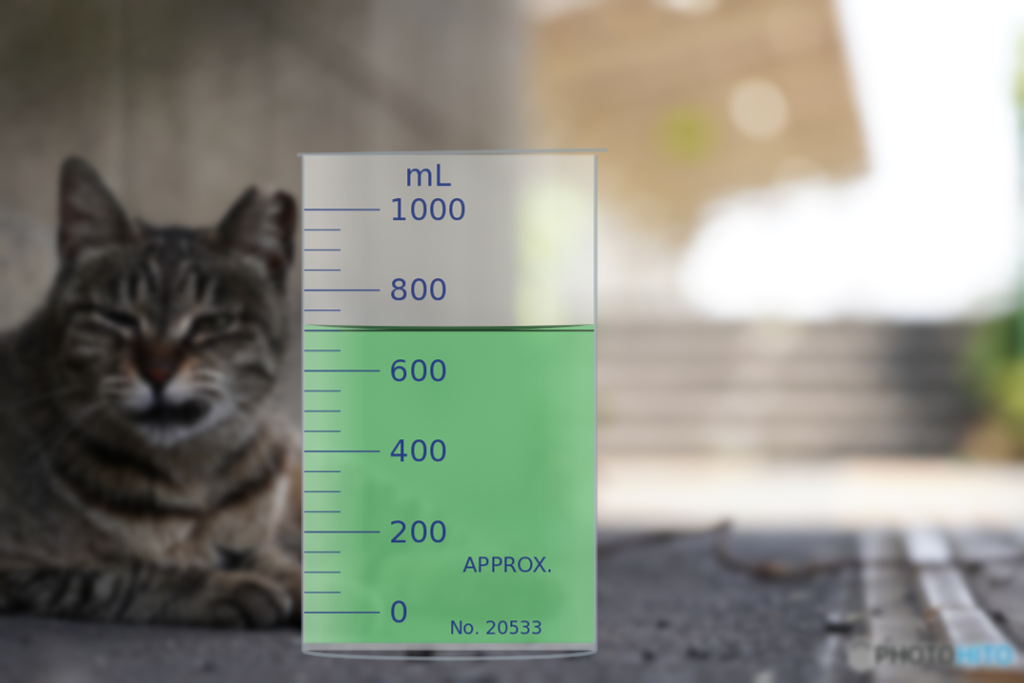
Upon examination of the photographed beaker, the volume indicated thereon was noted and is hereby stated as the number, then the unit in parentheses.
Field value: 700 (mL)
